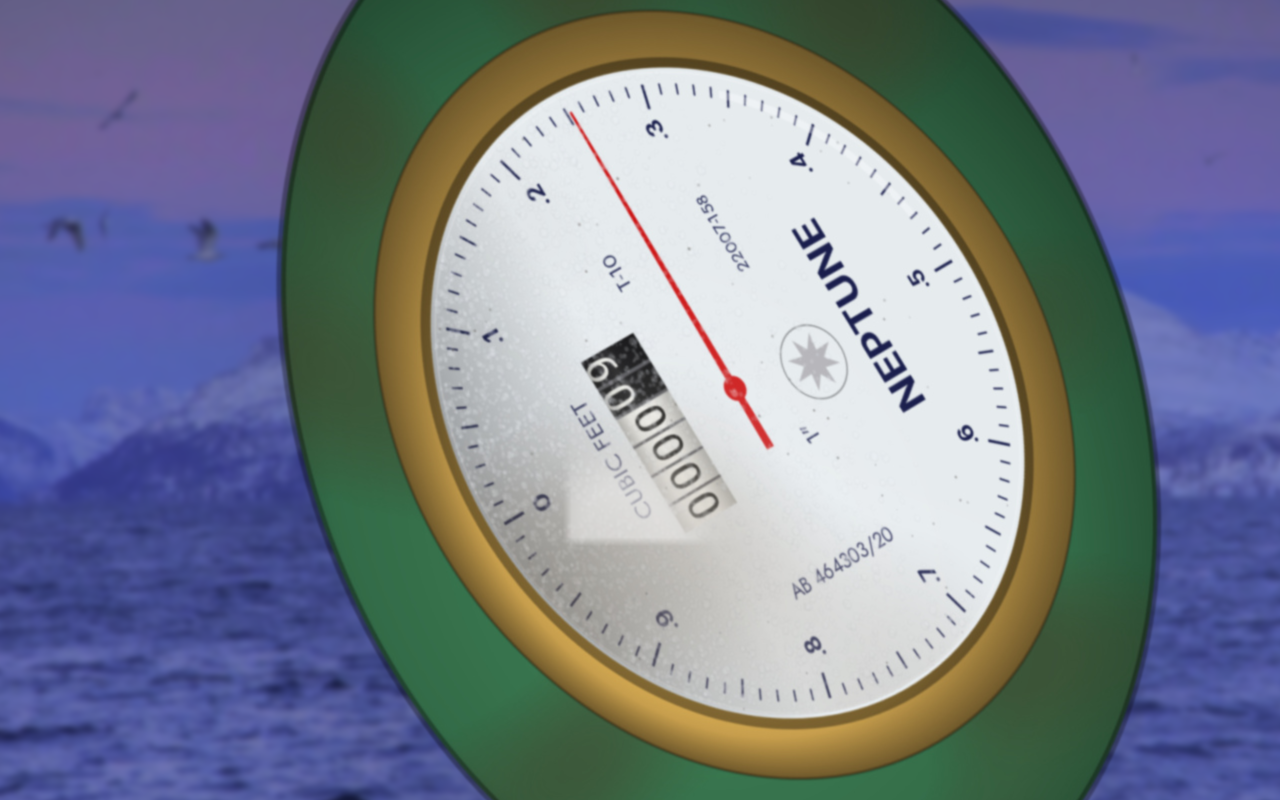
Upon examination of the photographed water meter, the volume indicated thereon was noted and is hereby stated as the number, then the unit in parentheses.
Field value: 9.25 (ft³)
